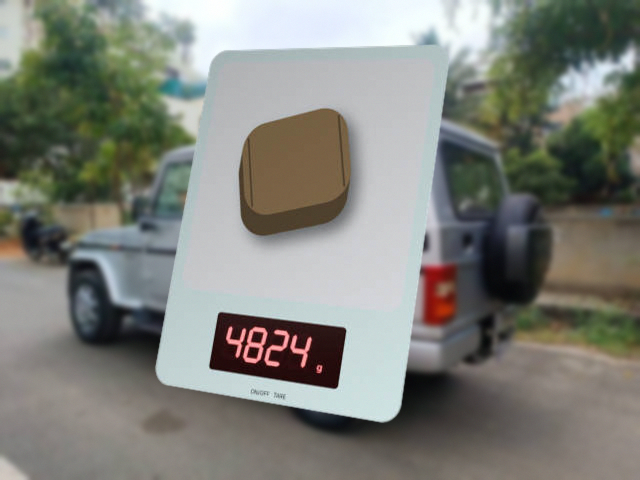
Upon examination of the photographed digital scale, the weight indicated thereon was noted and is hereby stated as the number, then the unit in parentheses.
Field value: 4824 (g)
